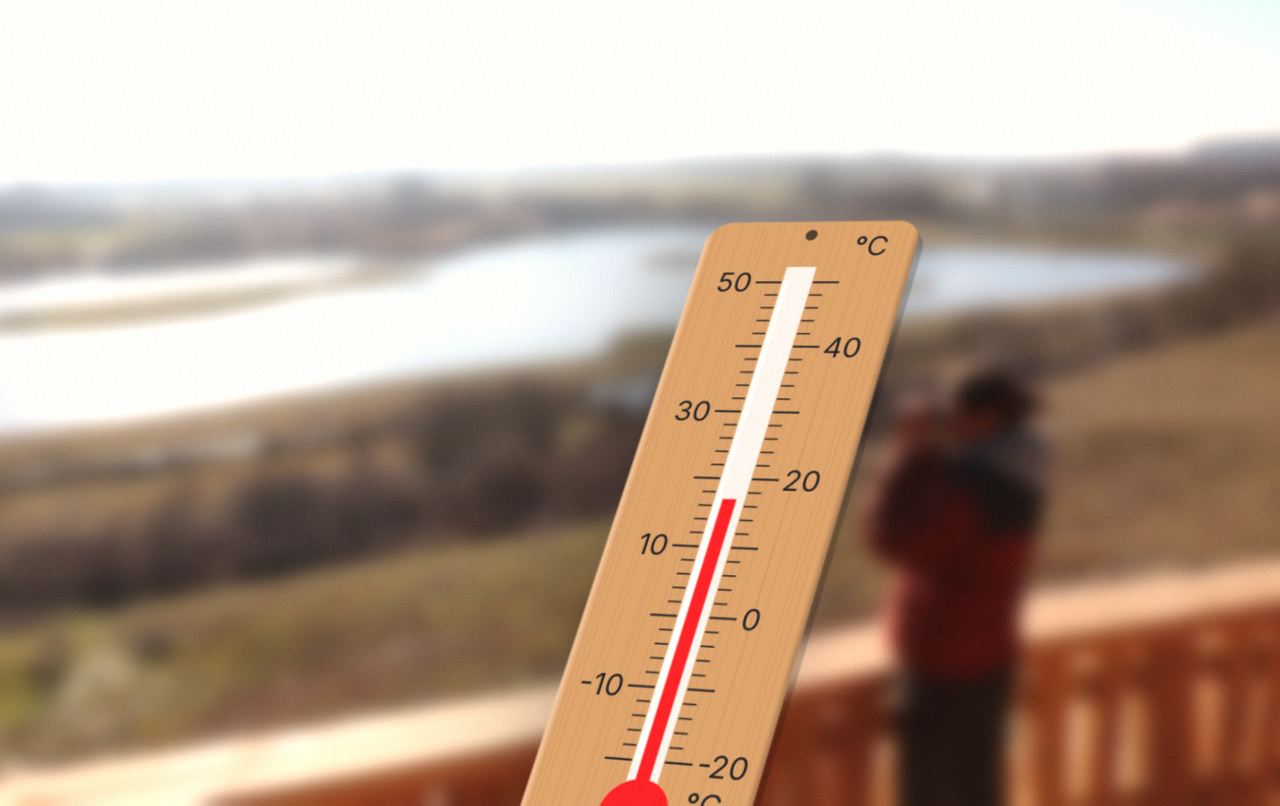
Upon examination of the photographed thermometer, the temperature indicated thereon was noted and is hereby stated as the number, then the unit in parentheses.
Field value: 17 (°C)
